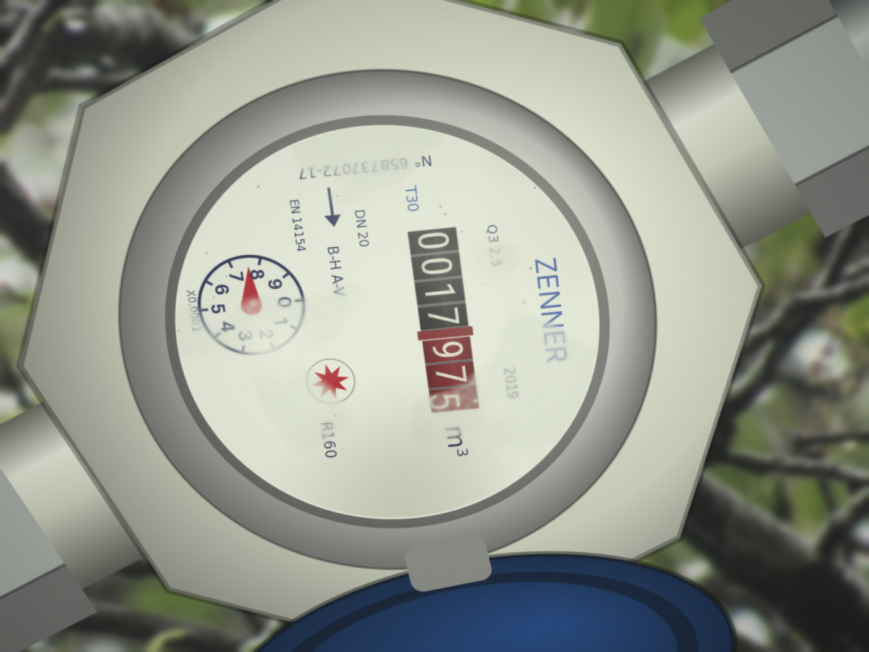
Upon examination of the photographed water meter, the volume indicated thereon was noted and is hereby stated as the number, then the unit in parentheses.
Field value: 17.9747 (m³)
